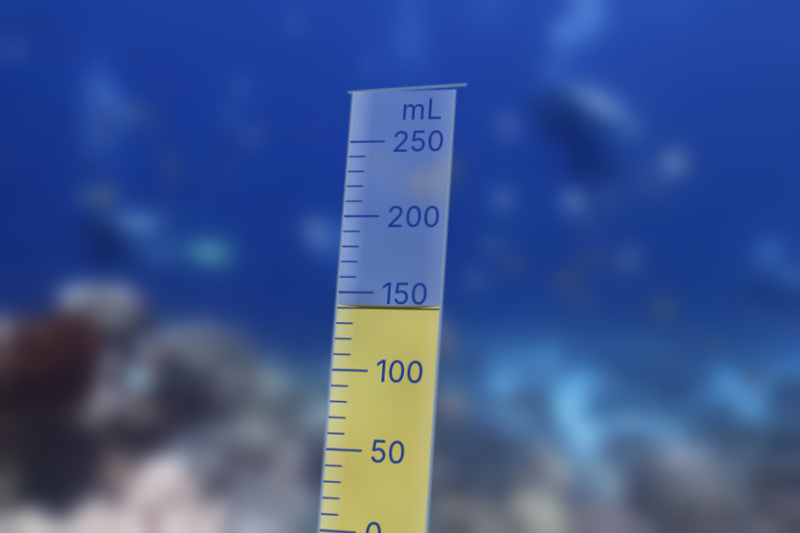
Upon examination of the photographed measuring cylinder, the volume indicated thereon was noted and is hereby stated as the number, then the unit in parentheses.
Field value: 140 (mL)
